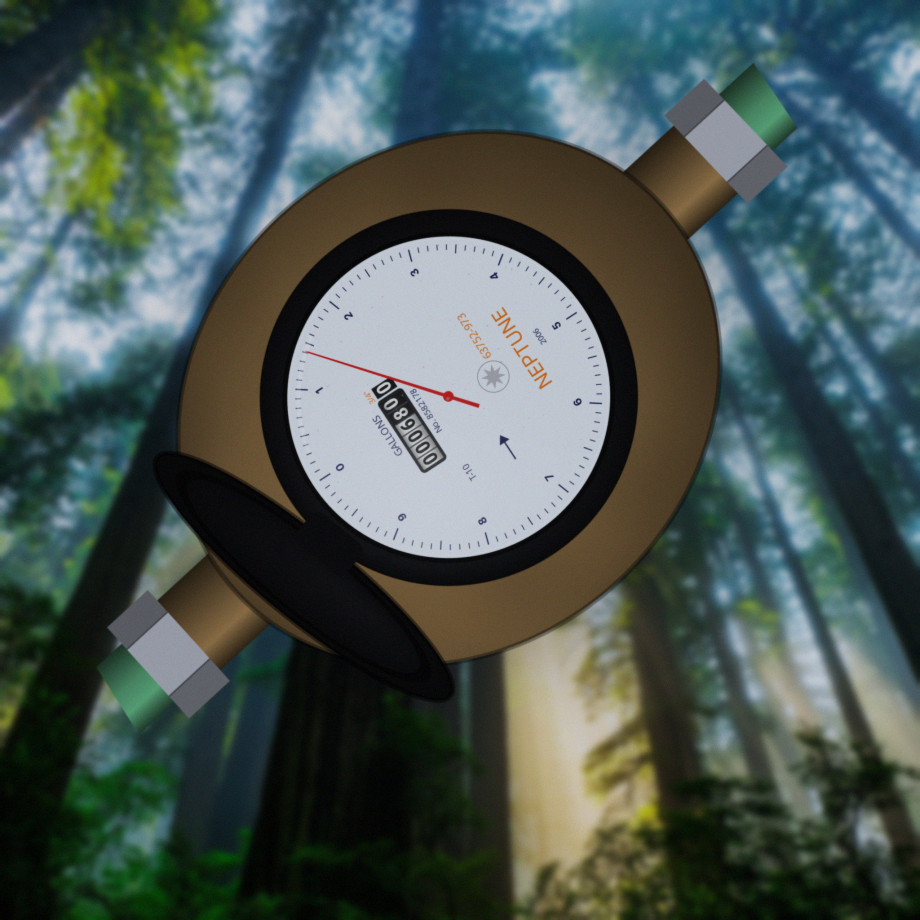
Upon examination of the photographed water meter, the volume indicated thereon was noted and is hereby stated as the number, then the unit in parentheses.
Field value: 6801.4 (gal)
